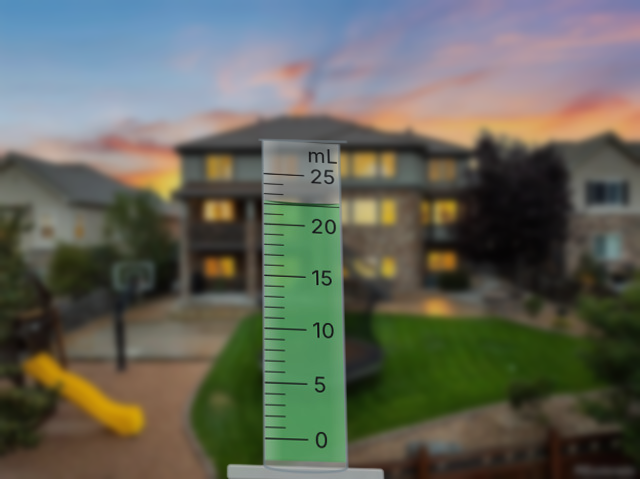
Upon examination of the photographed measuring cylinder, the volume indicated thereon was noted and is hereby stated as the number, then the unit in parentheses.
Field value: 22 (mL)
